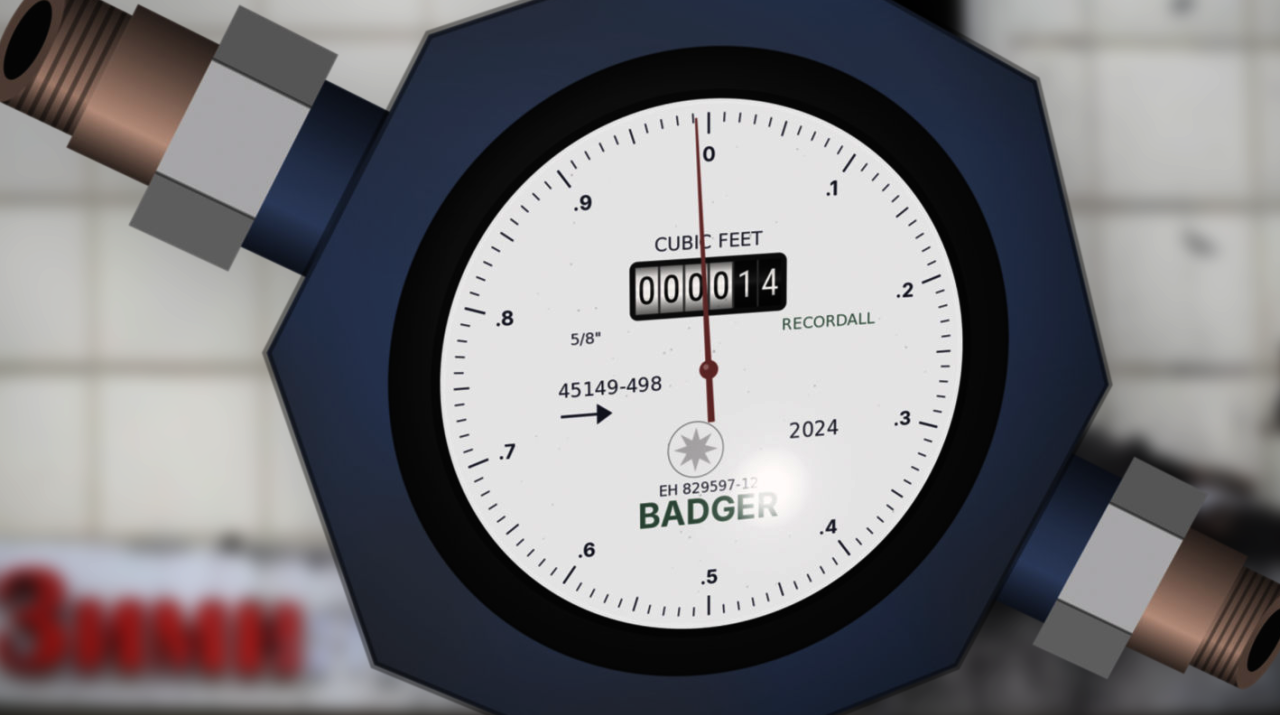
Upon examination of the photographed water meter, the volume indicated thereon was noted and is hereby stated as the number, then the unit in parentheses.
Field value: 13.99 (ft³)
